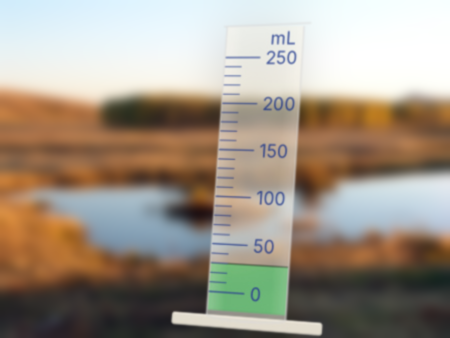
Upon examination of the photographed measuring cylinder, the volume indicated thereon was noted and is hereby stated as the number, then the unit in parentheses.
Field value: 30 (mL)
